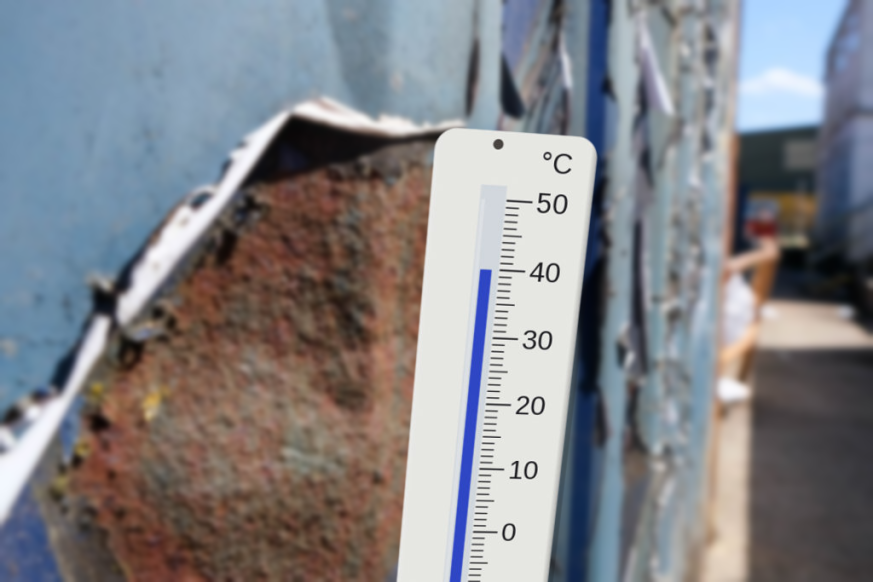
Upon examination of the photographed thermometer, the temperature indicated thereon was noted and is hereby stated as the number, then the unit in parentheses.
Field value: 40 (°C)
